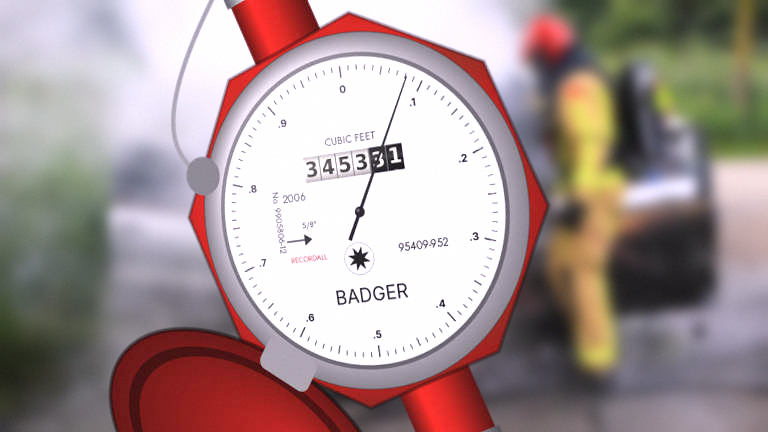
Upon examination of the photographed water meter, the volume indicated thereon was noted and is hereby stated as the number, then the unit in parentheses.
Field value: 345331.08 (ft³)
